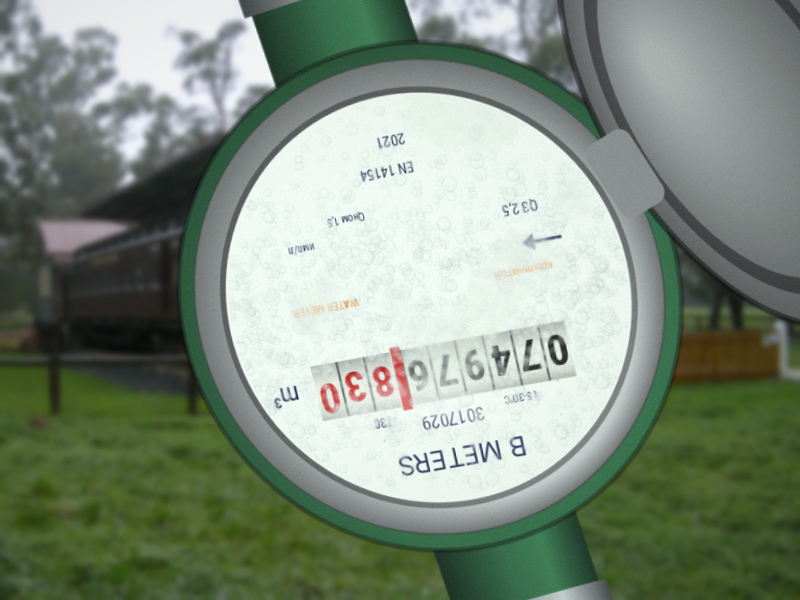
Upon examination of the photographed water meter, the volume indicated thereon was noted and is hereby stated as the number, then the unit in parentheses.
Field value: 74976.830 (m³)
